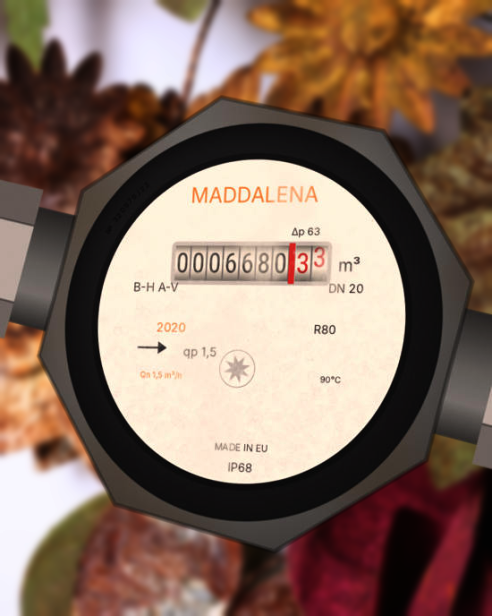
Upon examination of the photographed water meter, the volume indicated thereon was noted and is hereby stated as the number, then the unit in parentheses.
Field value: 6680.33 (m³)
